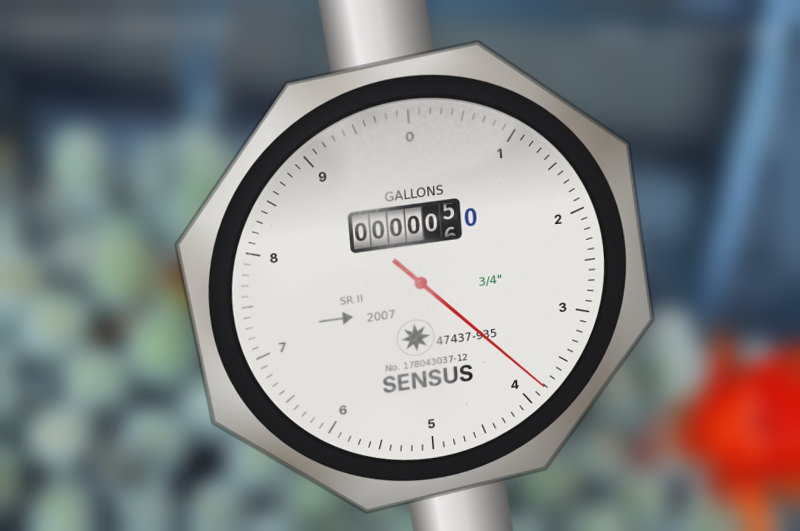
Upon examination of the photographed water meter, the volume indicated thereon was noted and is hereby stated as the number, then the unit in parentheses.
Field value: 53.8 (gal)
